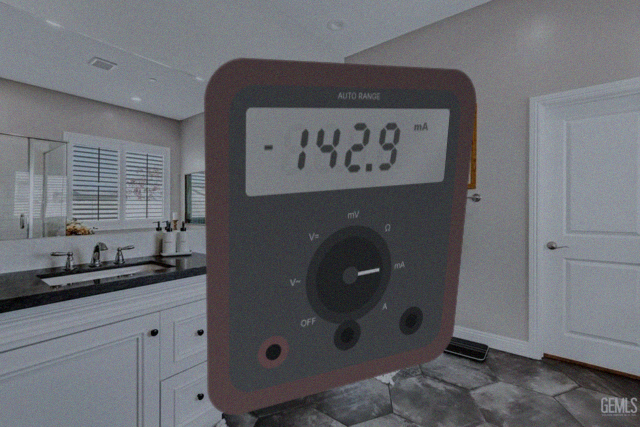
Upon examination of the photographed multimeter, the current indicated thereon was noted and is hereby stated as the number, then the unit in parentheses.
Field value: -142.9 (mA)
